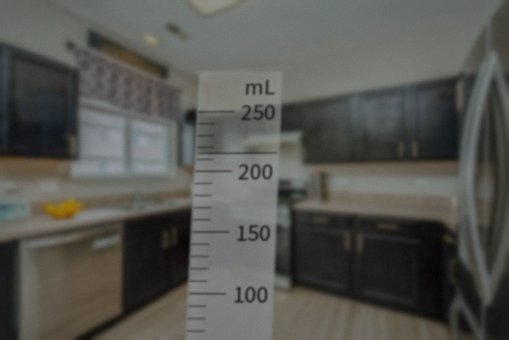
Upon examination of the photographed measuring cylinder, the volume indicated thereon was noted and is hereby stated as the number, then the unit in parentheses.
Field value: 215 (mL)
